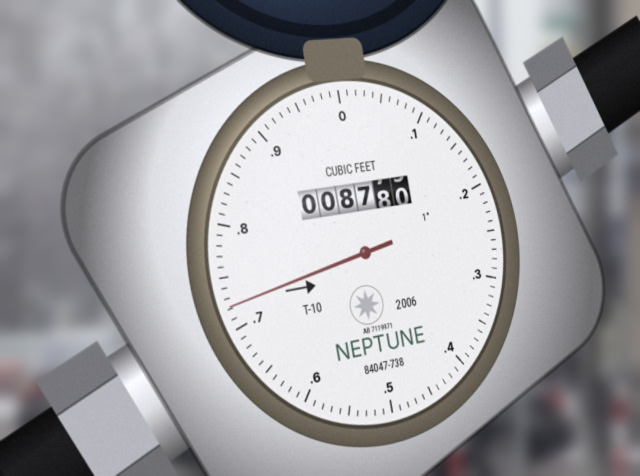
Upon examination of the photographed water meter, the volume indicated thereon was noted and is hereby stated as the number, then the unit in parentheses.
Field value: 8779.72 (ft³)
